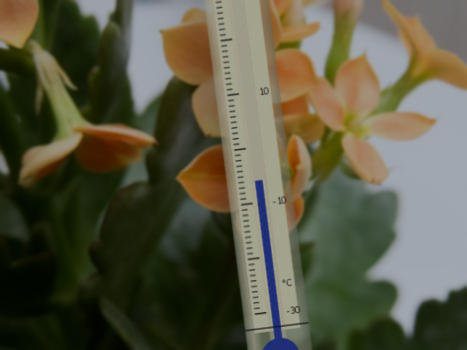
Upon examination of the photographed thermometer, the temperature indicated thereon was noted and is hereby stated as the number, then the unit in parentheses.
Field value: -6 (°C)
